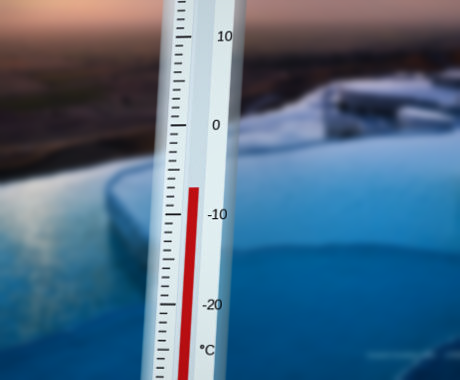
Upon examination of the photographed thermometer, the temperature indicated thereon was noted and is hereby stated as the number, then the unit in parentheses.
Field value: -7 (°C)
